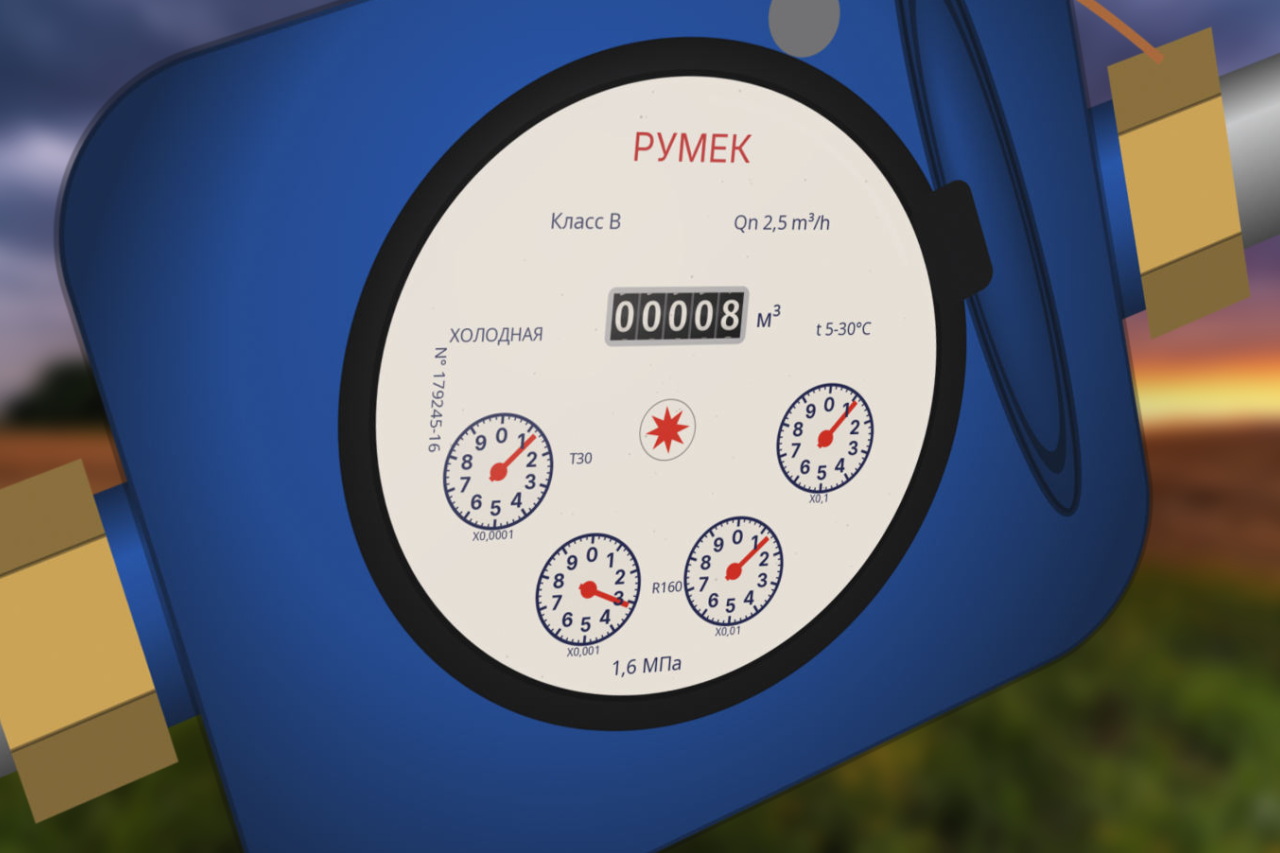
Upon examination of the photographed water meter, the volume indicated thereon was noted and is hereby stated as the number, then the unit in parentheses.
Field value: 8.1131 (m³)
